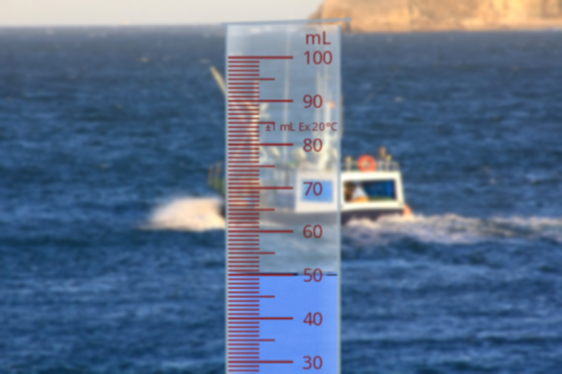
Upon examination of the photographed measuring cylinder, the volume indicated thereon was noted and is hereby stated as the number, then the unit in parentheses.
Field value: 50 (mL)
